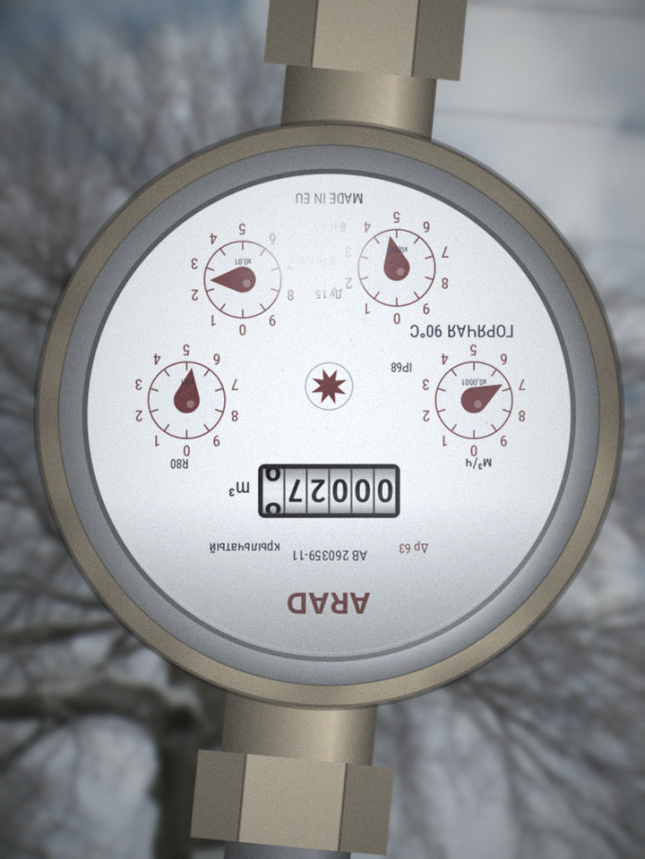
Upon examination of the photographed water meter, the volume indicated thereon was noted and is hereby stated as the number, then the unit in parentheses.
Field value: 278.5246 (m³)
